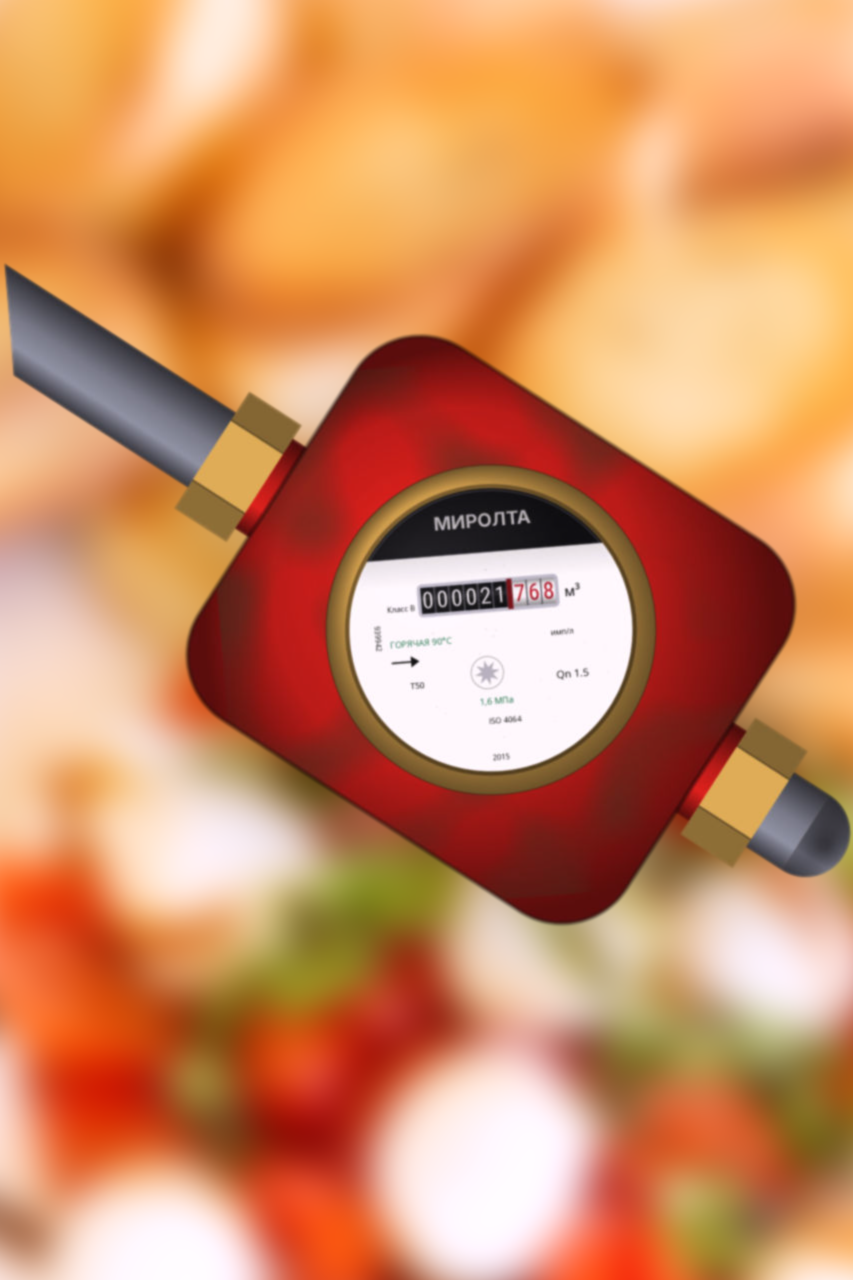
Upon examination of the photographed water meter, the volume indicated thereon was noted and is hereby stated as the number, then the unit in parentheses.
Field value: 21.768 (m³)
